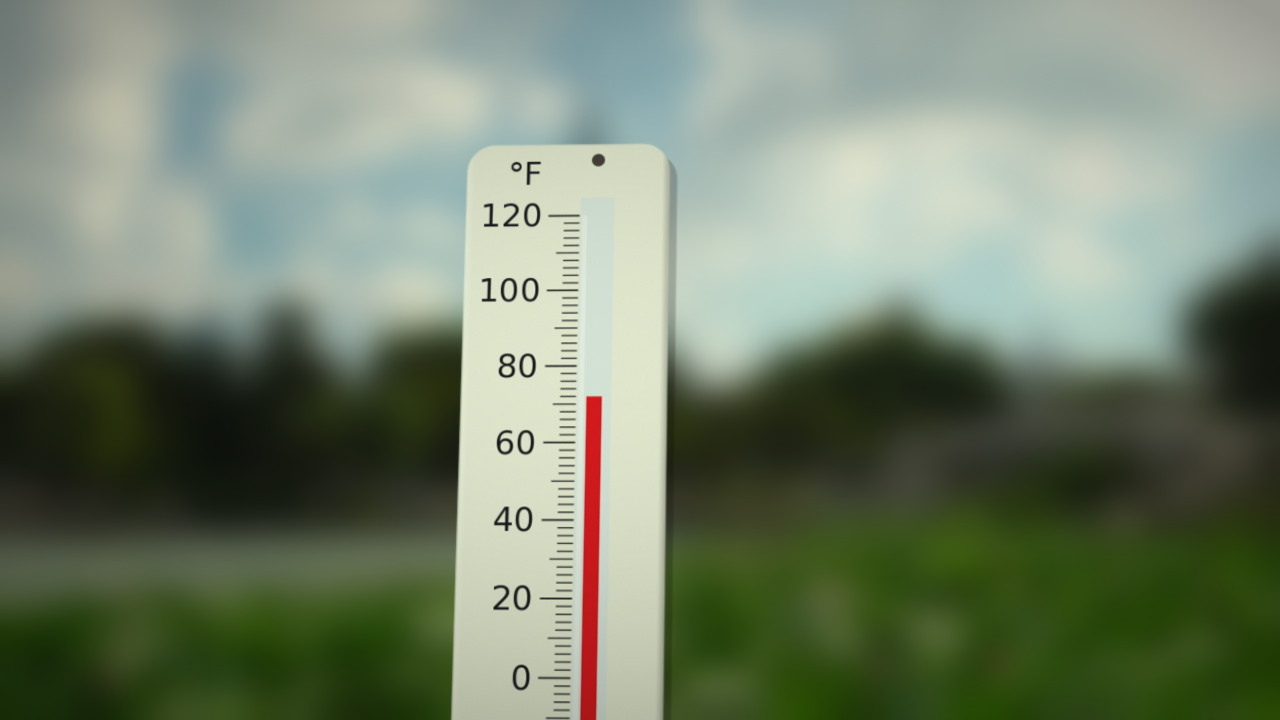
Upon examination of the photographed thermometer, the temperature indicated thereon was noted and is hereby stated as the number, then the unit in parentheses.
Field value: 72 (°F)
